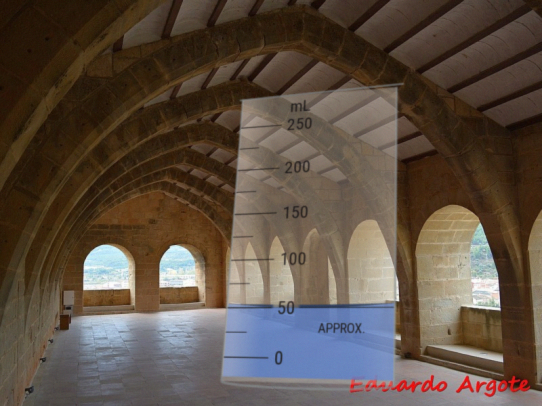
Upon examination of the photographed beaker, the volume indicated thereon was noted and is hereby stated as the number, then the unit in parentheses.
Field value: 50 (mL)
